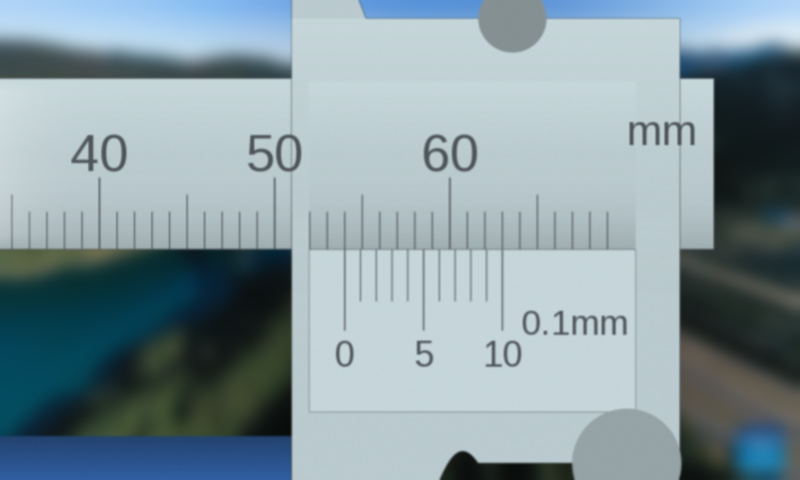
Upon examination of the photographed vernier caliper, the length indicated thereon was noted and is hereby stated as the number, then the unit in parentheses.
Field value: 54.0 (mm)
